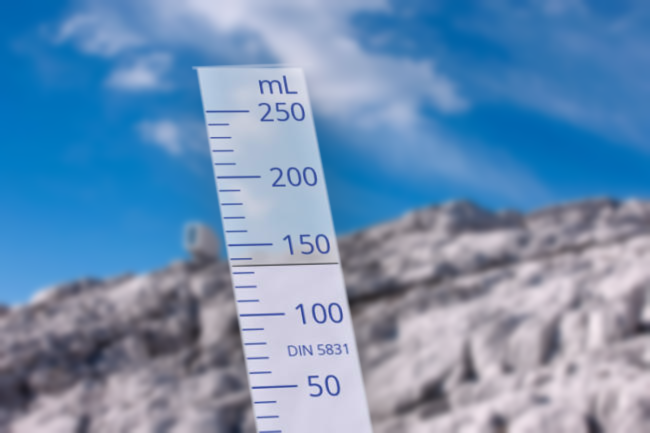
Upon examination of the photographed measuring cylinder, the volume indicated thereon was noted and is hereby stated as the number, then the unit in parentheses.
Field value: 135 (mL)
